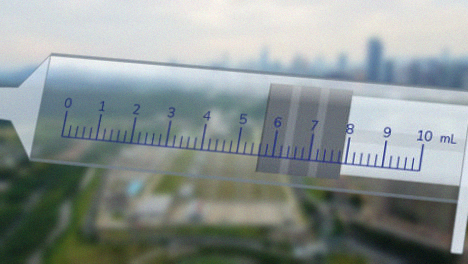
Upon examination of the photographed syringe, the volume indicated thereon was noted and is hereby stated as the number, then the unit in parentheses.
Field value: 5.6 (mL)
